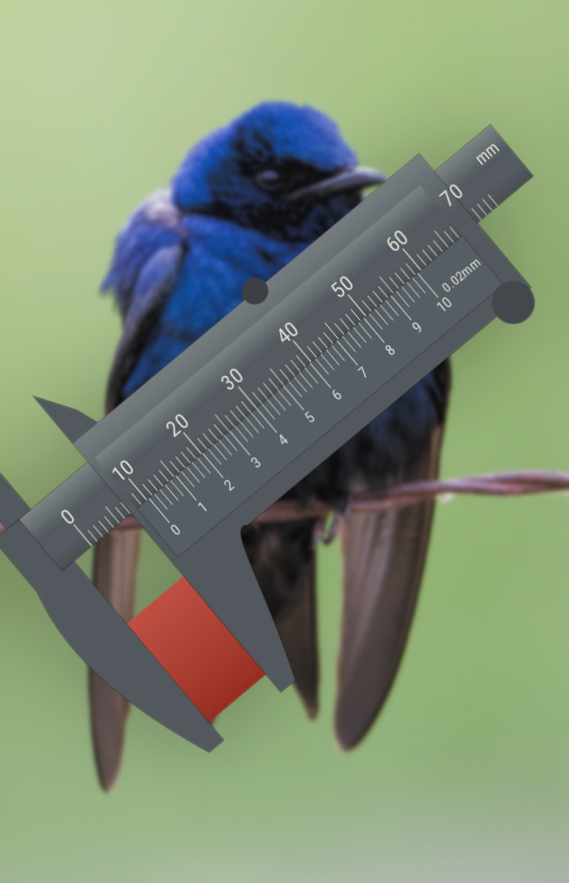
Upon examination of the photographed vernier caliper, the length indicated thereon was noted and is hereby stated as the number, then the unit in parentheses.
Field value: 10.4 (mm)
